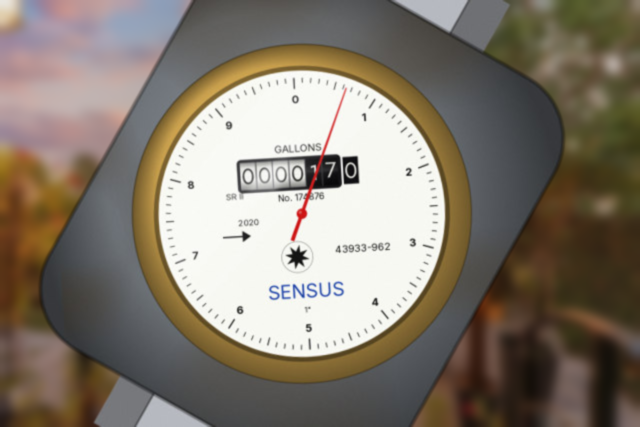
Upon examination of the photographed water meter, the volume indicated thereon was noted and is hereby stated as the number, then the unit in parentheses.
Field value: 170.6 (gal)
